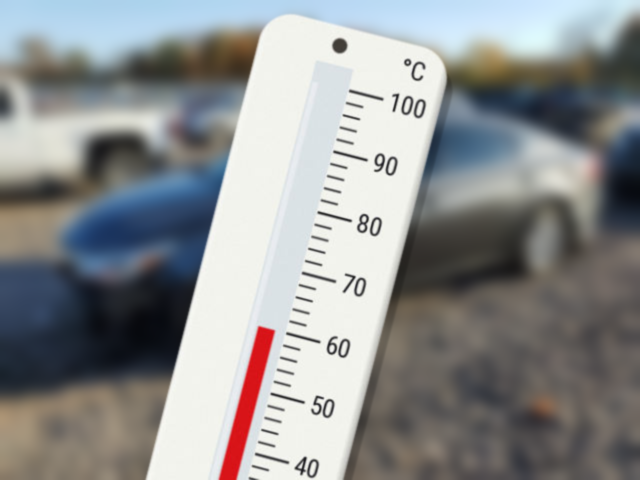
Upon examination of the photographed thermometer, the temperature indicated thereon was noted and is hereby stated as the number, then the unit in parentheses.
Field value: 60 (°C)
